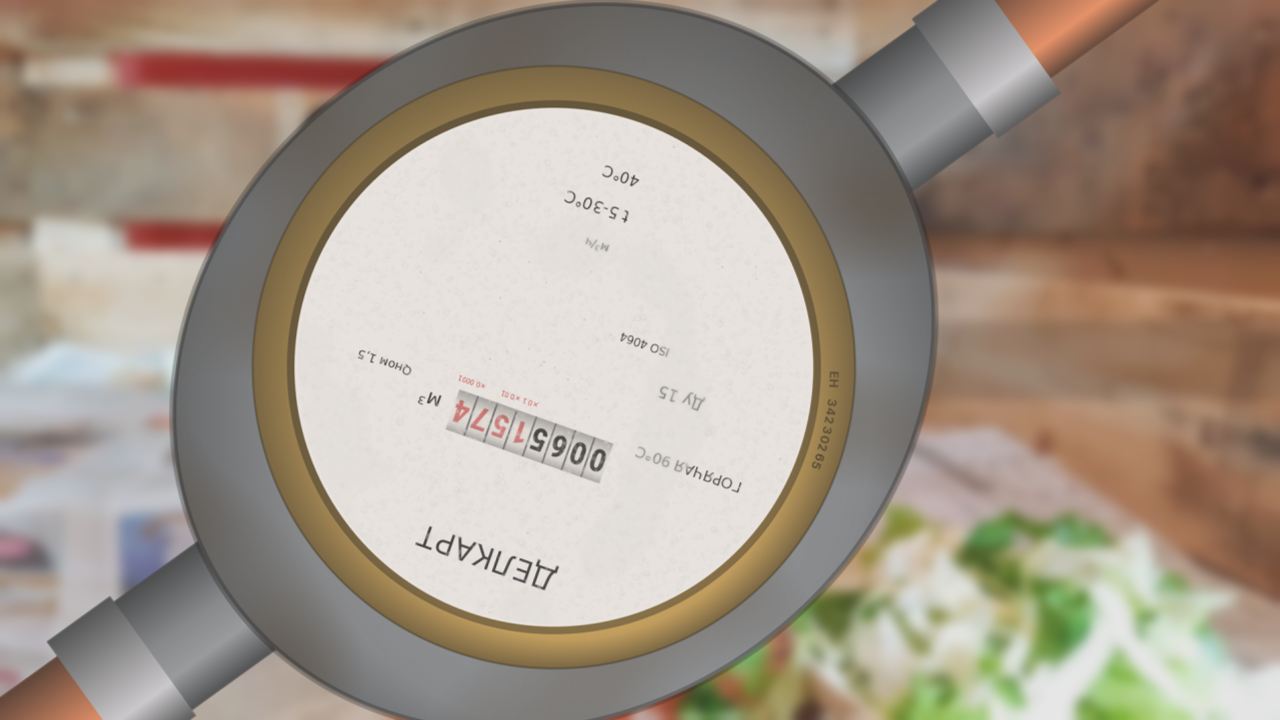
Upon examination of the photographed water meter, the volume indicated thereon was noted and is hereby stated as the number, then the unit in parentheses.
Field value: 65.1574 (m³)
